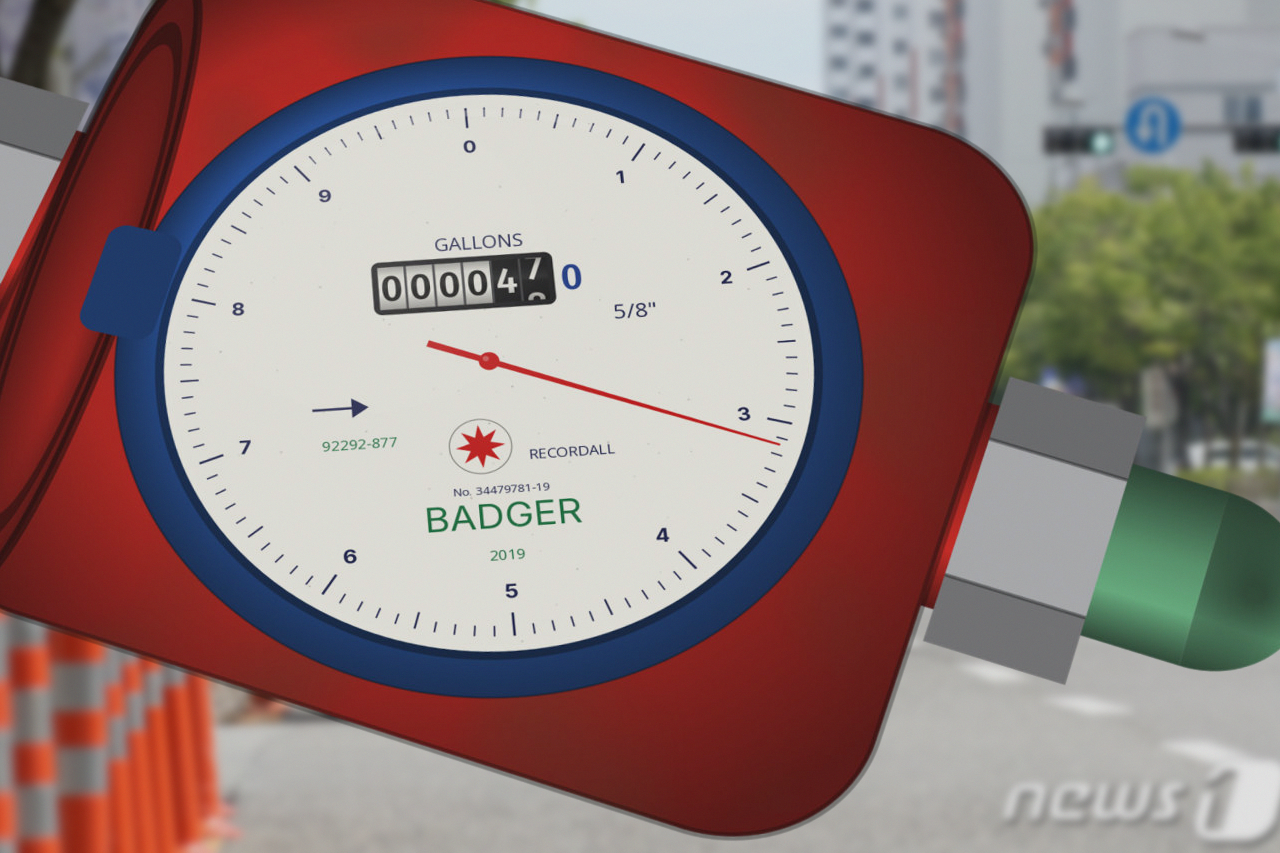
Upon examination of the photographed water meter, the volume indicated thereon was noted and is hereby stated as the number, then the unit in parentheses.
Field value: 473.1 (gal)
